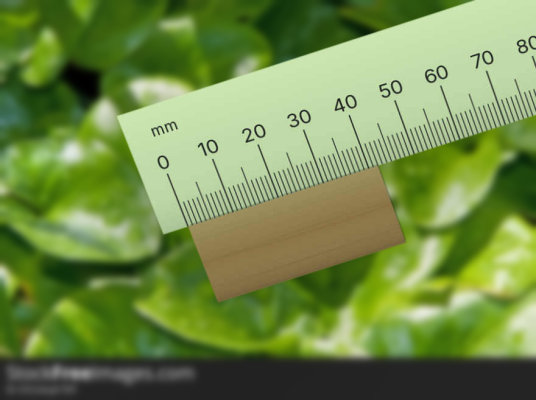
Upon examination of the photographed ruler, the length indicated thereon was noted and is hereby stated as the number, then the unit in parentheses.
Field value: 42 (mm)
